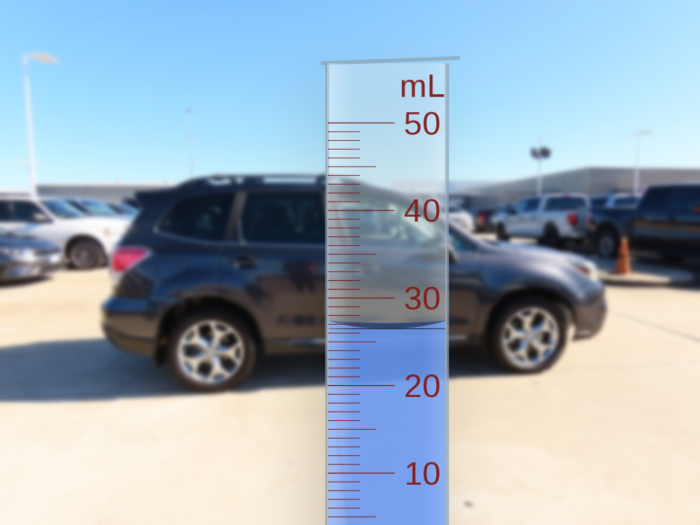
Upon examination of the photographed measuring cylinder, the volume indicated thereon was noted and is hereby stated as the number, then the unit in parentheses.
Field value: 26.5 (mL)
